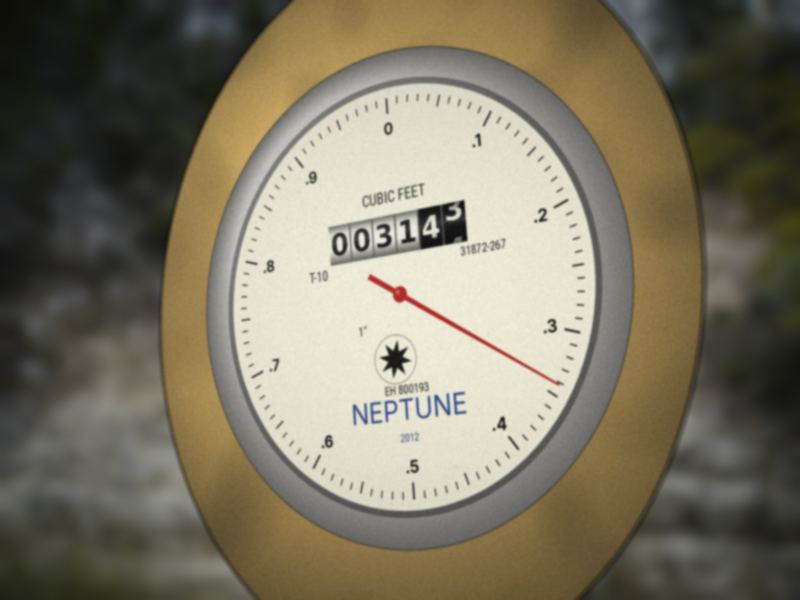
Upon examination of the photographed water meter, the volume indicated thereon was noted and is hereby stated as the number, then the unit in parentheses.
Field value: 3143.34 (ft³)
